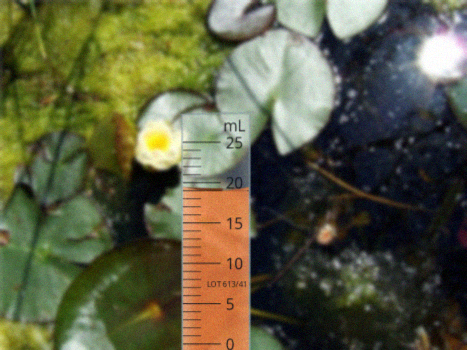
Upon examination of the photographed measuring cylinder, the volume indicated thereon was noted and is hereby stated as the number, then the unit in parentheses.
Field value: 19 (mL)
